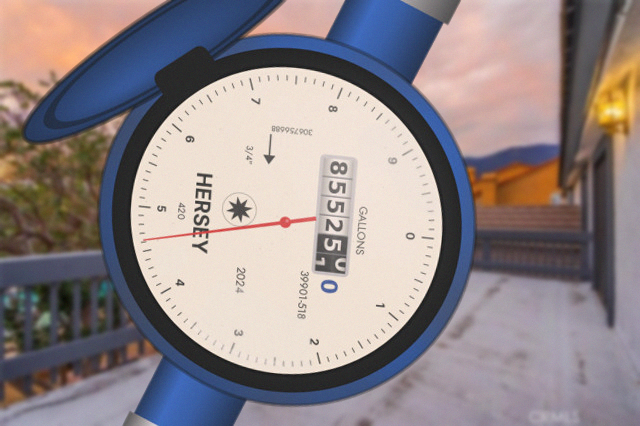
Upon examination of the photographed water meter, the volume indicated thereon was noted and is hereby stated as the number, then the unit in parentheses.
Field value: 8552504.6 (gal)
